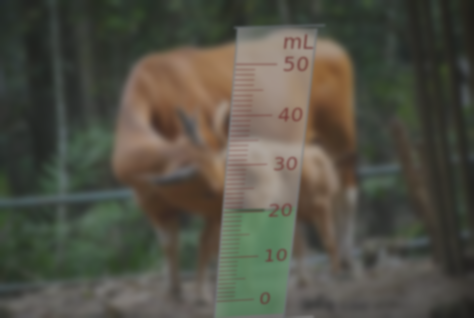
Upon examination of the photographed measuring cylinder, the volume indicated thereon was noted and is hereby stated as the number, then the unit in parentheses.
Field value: 20 (mL)
